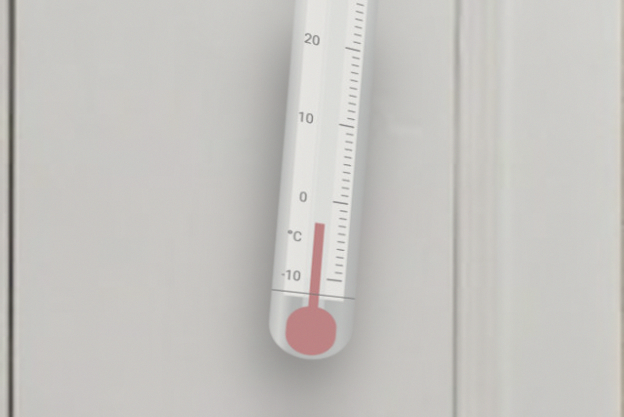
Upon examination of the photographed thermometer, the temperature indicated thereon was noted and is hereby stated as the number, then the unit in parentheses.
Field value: -3 (°C)
